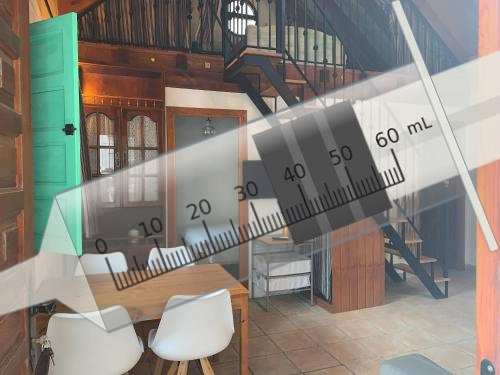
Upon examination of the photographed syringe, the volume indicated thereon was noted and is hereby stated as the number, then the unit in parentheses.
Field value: 35 (mL)
